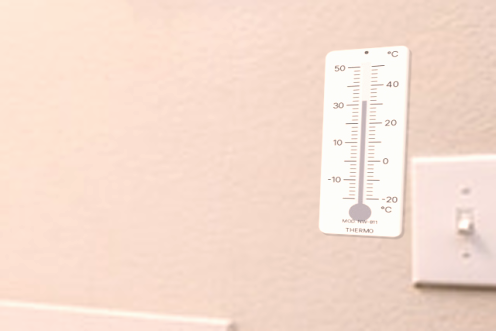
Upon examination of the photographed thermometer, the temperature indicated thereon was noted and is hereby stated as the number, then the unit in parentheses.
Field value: 32 (°C)
